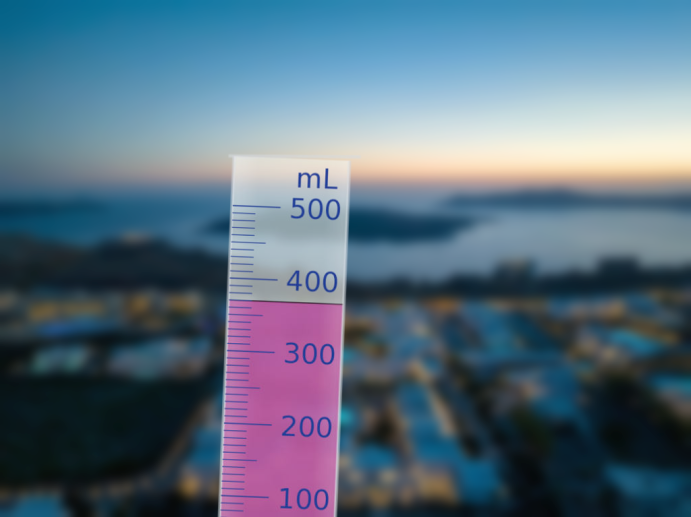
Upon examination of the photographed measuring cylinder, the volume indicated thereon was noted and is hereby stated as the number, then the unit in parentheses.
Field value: 370 (mL)
